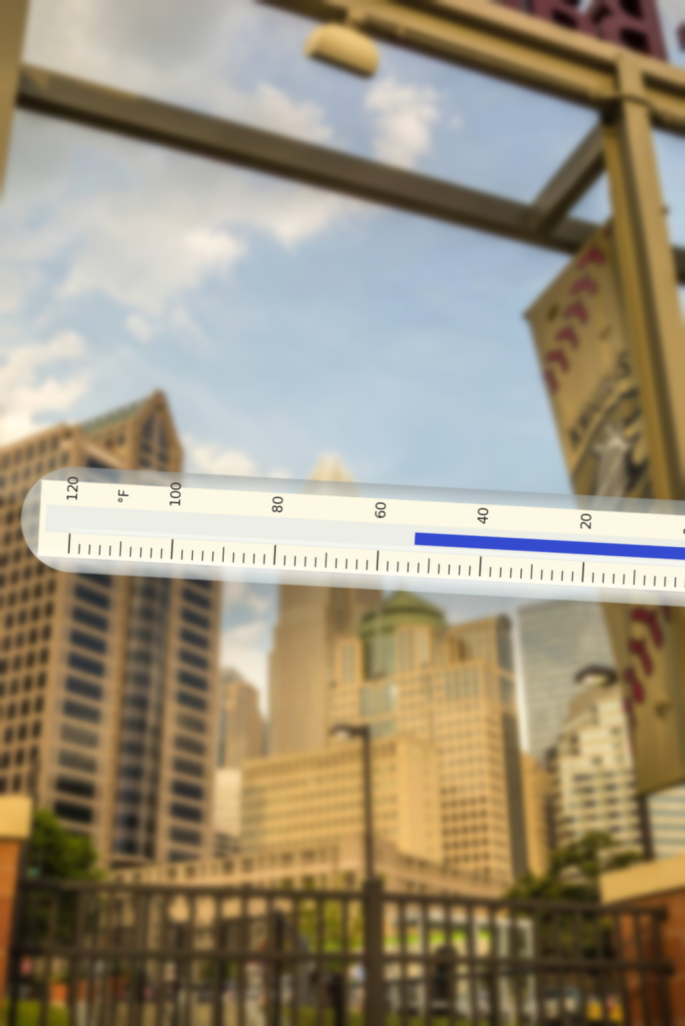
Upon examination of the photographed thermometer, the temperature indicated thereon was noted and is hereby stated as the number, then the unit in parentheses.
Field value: 53 (°F)
